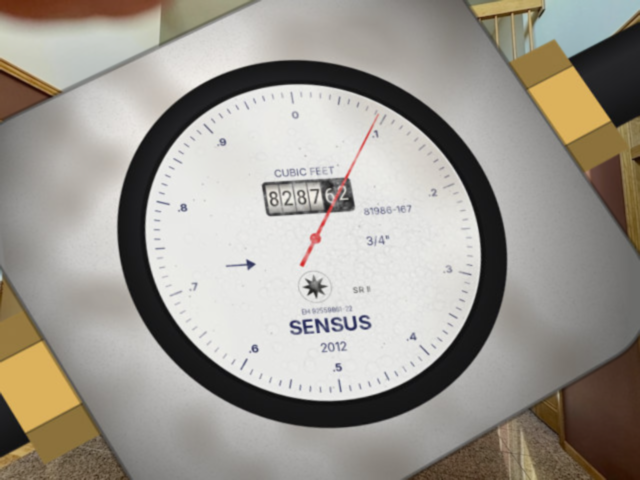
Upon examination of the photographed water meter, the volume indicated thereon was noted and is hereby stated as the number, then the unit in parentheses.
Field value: 828762.09 (ft³)
